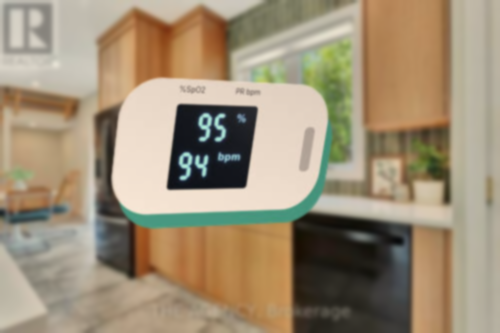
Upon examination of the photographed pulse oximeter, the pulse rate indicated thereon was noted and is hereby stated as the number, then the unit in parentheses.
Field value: 94 (bpm)
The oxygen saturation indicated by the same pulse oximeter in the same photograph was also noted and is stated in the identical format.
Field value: 95 (%)
